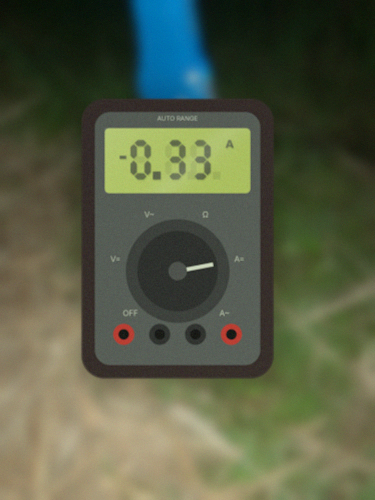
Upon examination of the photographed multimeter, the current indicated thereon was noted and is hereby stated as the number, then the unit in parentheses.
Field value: -0.33 (A)
